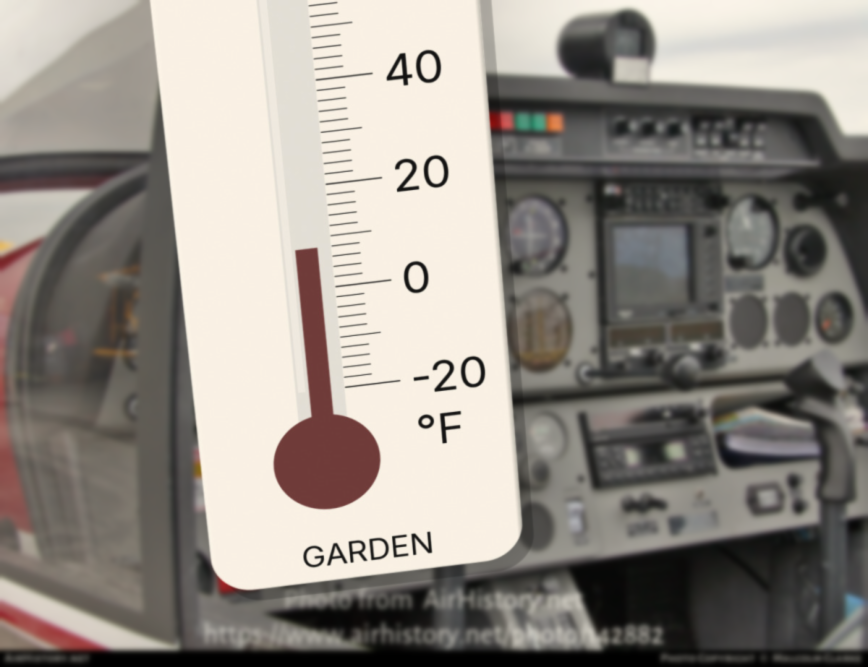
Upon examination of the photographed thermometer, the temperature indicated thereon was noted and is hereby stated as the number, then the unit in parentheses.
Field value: 8 (°F)
